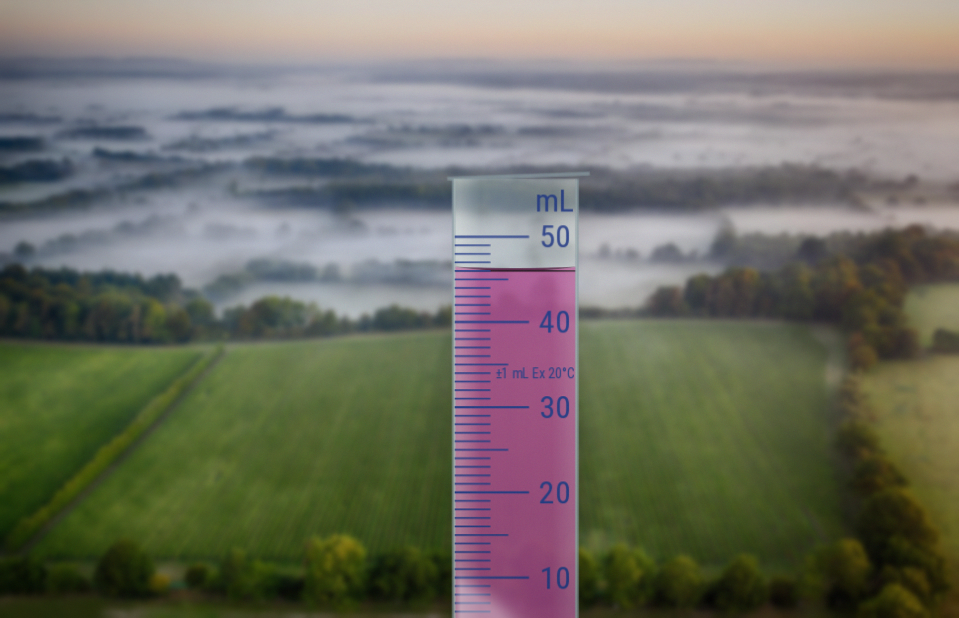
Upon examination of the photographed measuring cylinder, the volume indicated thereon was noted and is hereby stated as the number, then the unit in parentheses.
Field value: 46 (mL)
